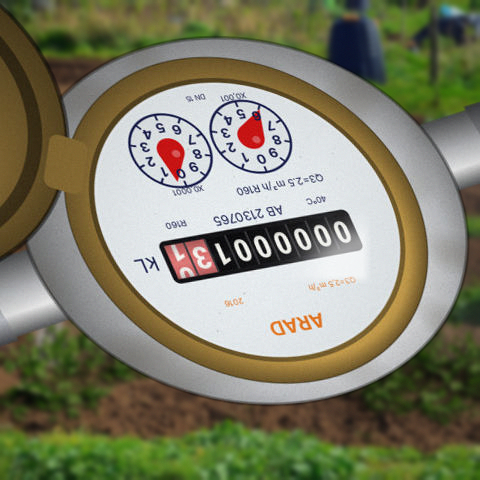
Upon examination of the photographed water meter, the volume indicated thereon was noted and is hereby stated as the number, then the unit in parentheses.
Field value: 1.3060 (kL)
